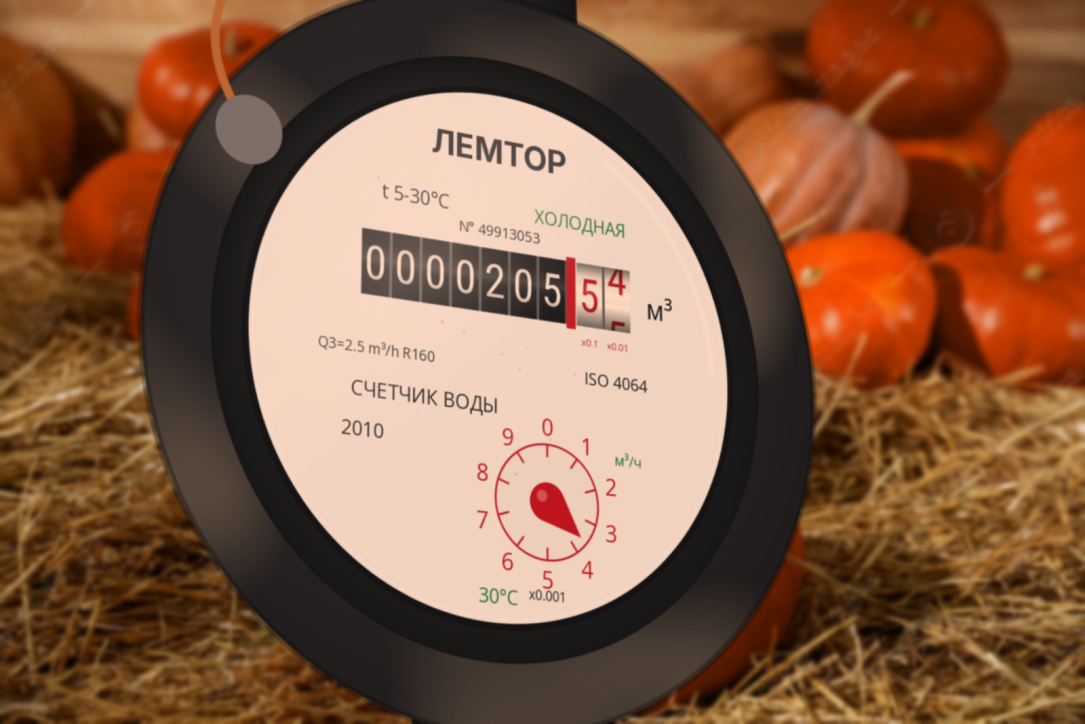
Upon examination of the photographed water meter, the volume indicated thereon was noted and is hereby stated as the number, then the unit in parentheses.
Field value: 205.543 (m³)
